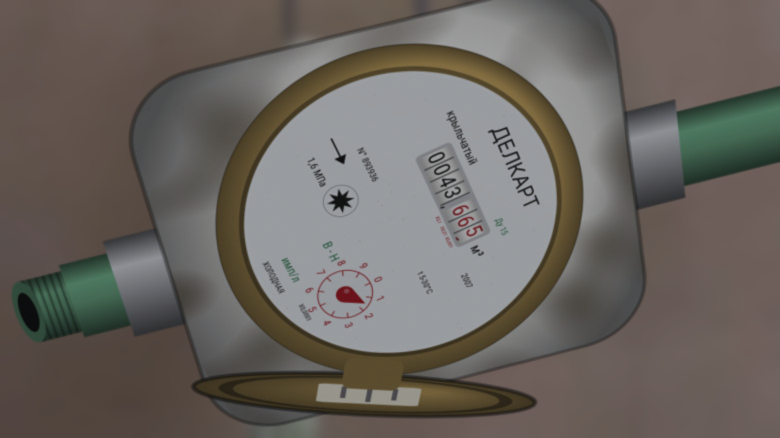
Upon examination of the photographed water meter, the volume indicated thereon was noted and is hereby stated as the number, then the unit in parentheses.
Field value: 43.6651 (m³)
